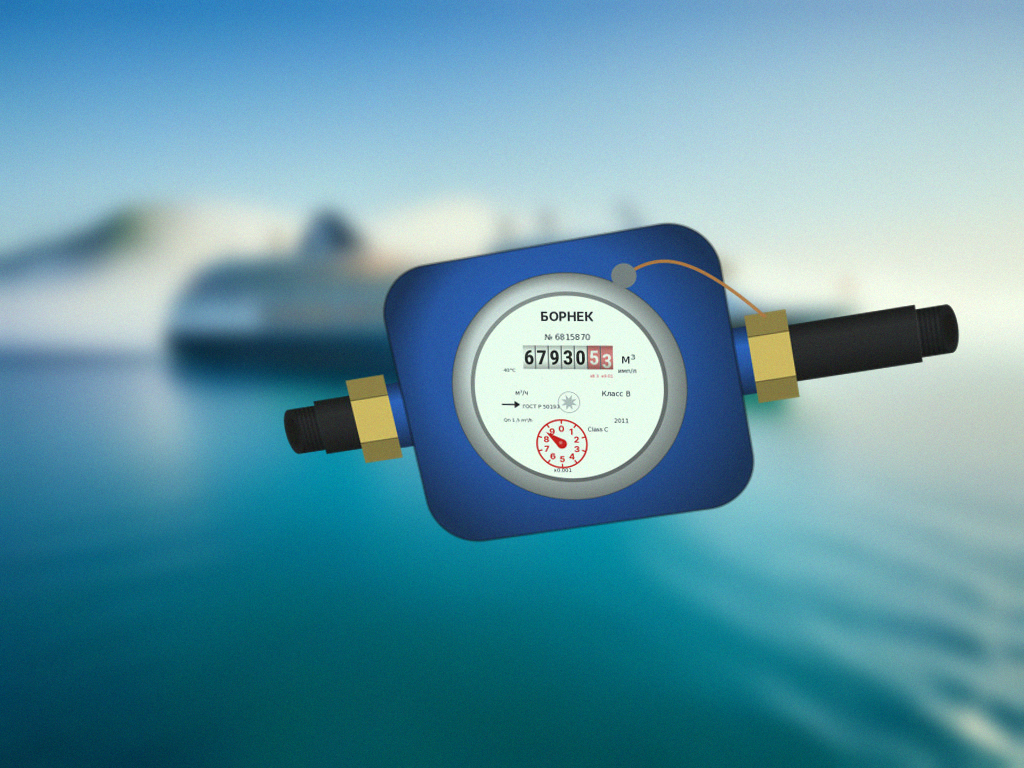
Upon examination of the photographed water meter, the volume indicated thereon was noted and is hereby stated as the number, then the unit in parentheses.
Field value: 67930.528 (m³)
